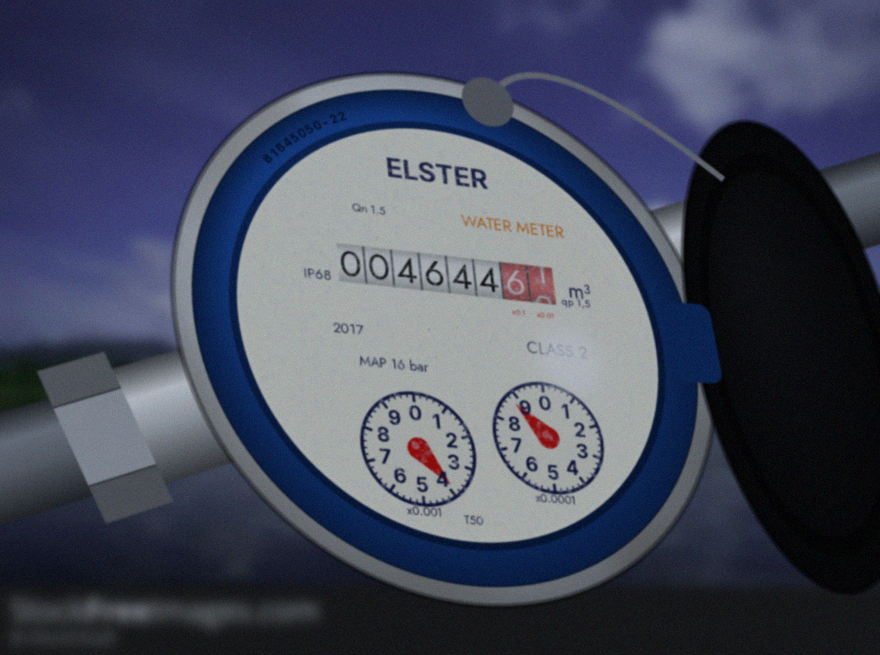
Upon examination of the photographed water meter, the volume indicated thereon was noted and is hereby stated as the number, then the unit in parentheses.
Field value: 4644.6138 (m³)
